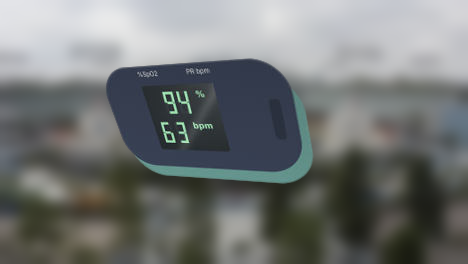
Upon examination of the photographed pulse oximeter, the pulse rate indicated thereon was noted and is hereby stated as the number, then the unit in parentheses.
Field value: 63 (bpm)
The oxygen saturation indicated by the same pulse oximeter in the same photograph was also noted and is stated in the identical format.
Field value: 94 (%)
